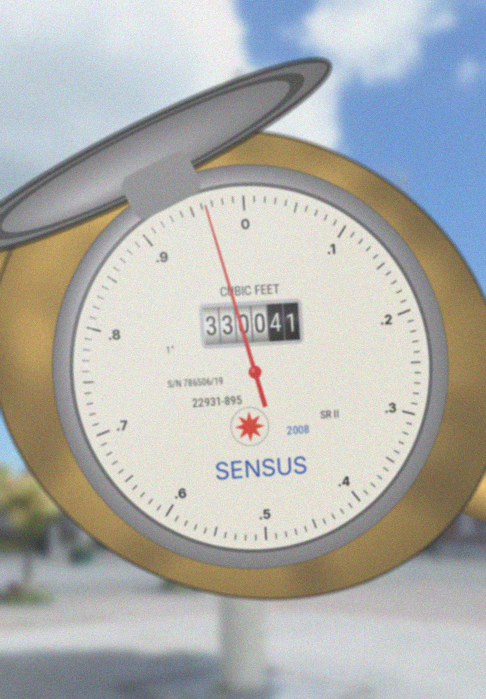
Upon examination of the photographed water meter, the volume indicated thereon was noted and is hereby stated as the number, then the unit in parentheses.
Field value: 330040.96 (ft³)
